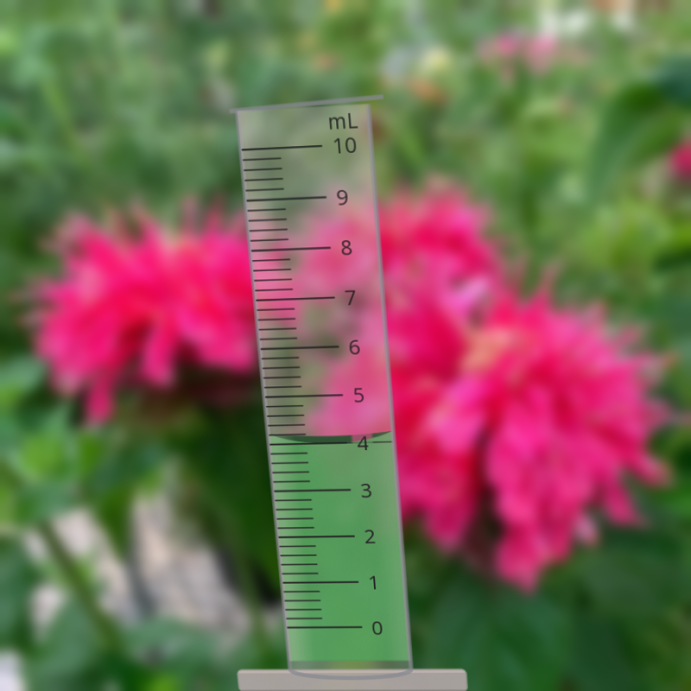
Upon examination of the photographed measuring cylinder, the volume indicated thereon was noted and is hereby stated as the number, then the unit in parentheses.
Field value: 4 (mL)
